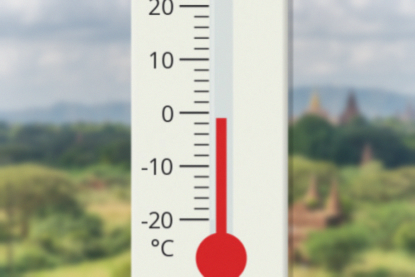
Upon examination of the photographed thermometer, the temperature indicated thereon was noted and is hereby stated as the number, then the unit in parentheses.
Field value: -1 (°C)
